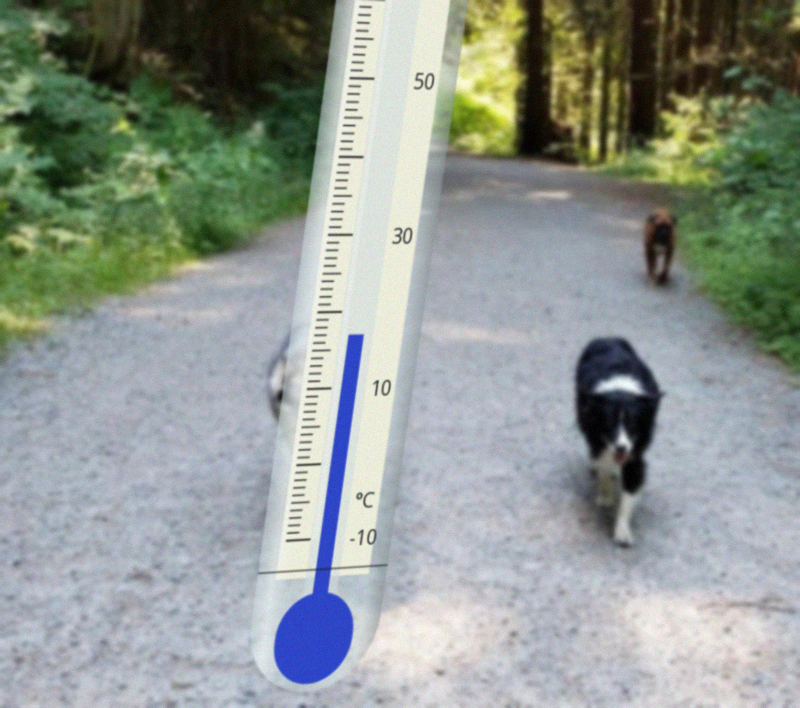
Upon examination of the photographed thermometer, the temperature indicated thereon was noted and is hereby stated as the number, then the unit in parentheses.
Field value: 17 (°C)
